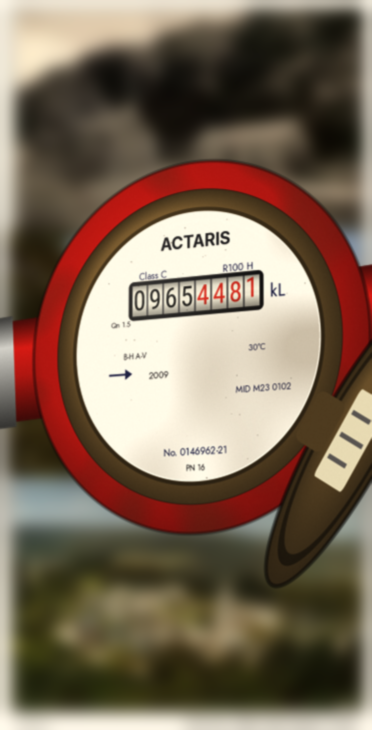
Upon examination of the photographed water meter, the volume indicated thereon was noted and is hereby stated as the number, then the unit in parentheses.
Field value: 965.4481 (kL)
